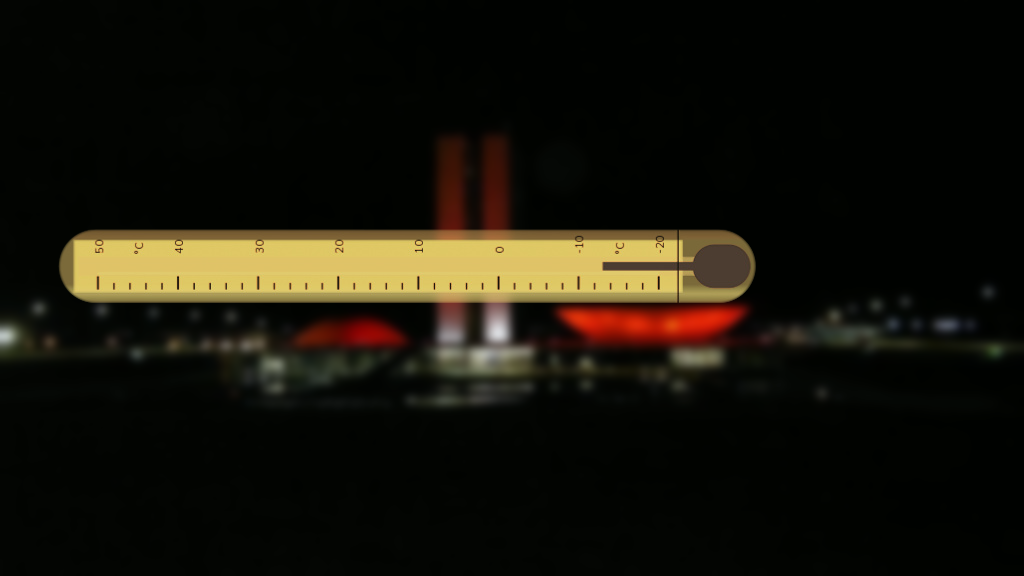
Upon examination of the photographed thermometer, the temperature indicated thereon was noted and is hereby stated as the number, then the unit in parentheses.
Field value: -13 (°C)
